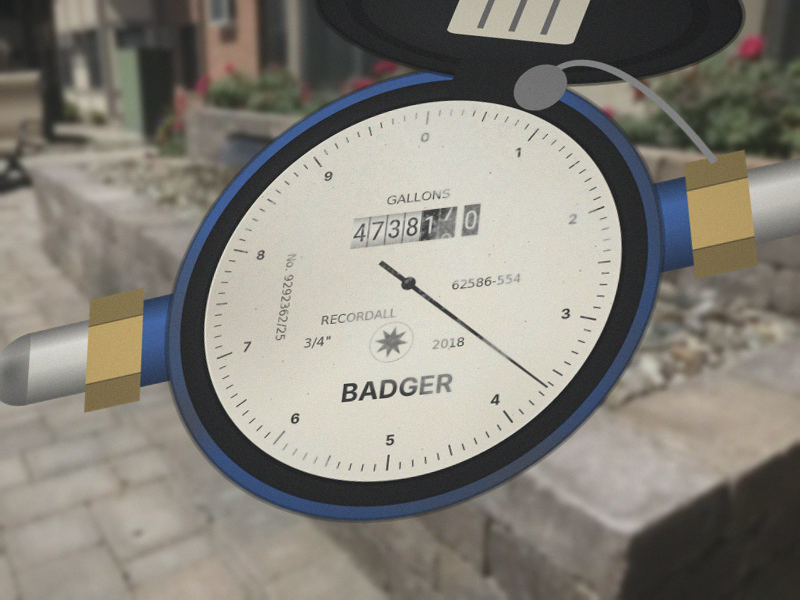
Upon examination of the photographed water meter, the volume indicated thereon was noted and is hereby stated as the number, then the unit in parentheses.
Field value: 4738173.6 (gal)
